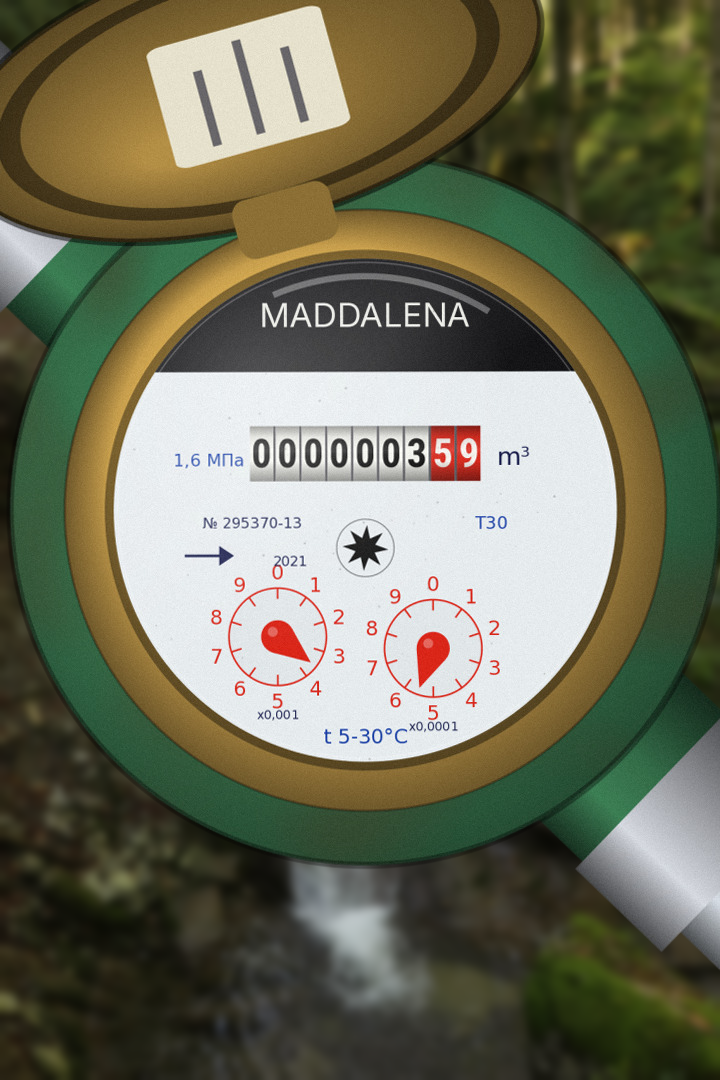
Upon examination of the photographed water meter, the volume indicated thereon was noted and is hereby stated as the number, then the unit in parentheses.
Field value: 3.5935 (m³)
